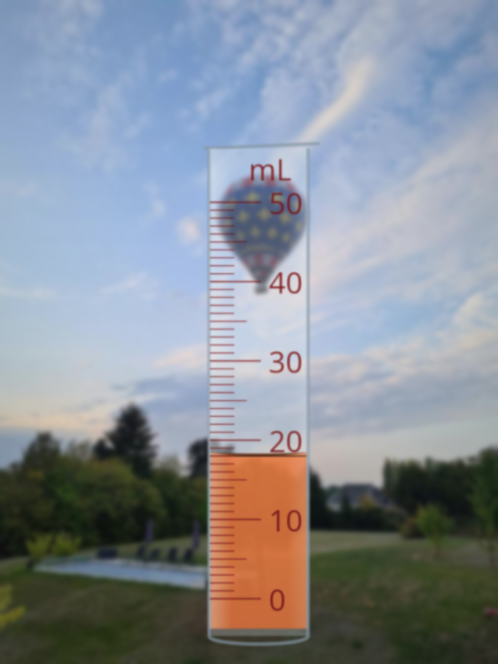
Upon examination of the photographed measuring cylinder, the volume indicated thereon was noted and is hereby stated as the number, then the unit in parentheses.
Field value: 18 (mL)
